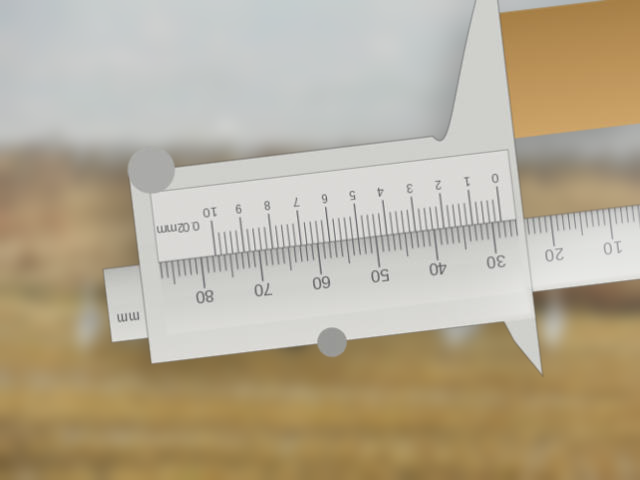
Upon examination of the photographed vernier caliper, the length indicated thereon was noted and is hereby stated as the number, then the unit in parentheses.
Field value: 28.5 (mm)
